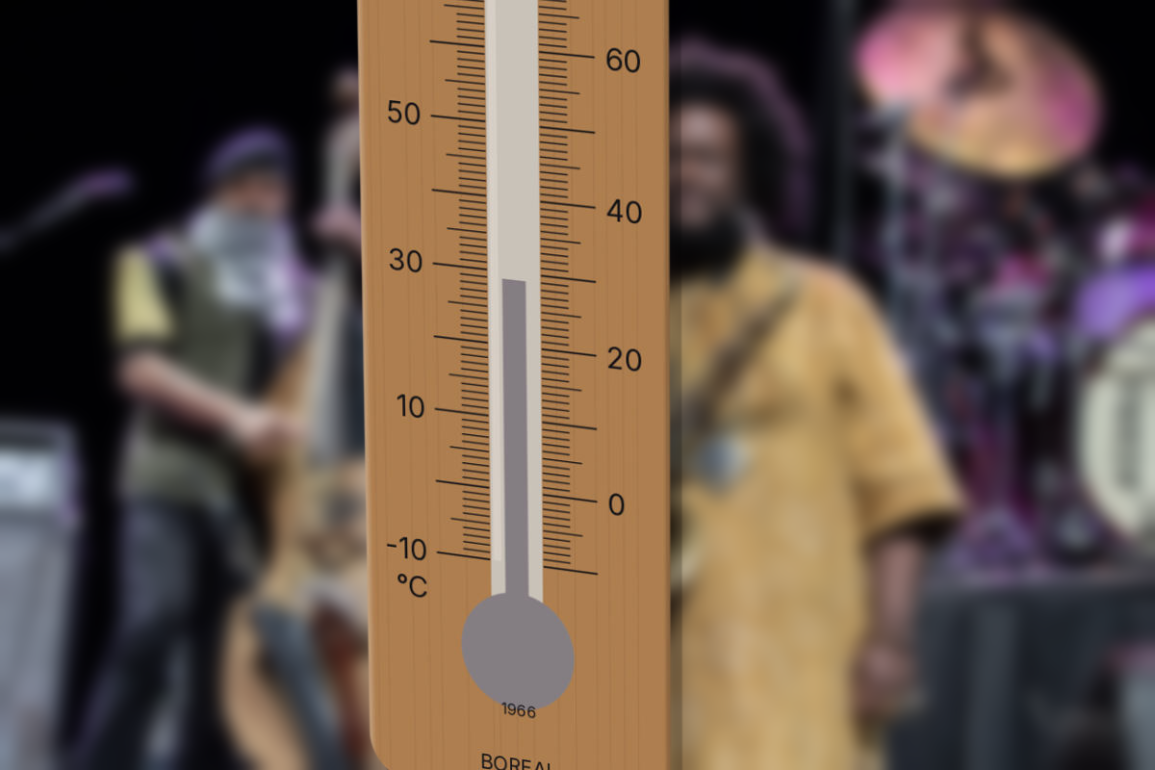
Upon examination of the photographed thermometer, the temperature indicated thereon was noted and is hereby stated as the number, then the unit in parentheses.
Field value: 29 (°C)
